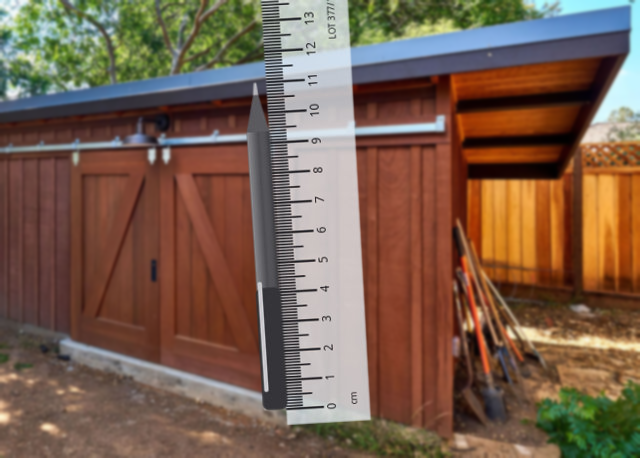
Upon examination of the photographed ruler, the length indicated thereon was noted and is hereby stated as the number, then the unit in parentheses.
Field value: 11 (cm)
